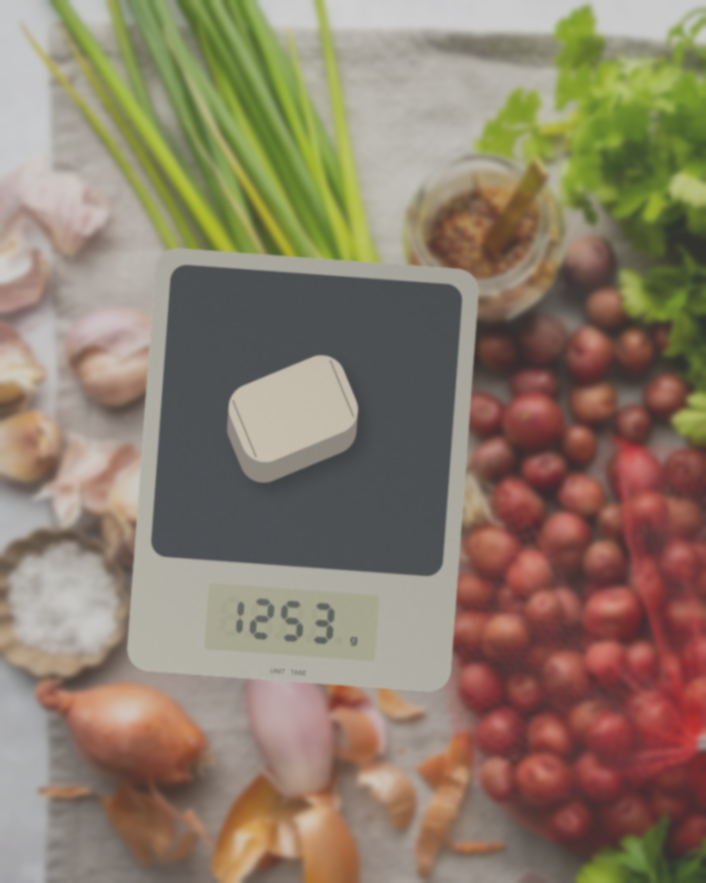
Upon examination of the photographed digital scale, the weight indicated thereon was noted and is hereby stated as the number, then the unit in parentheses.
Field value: 1253 (g)
